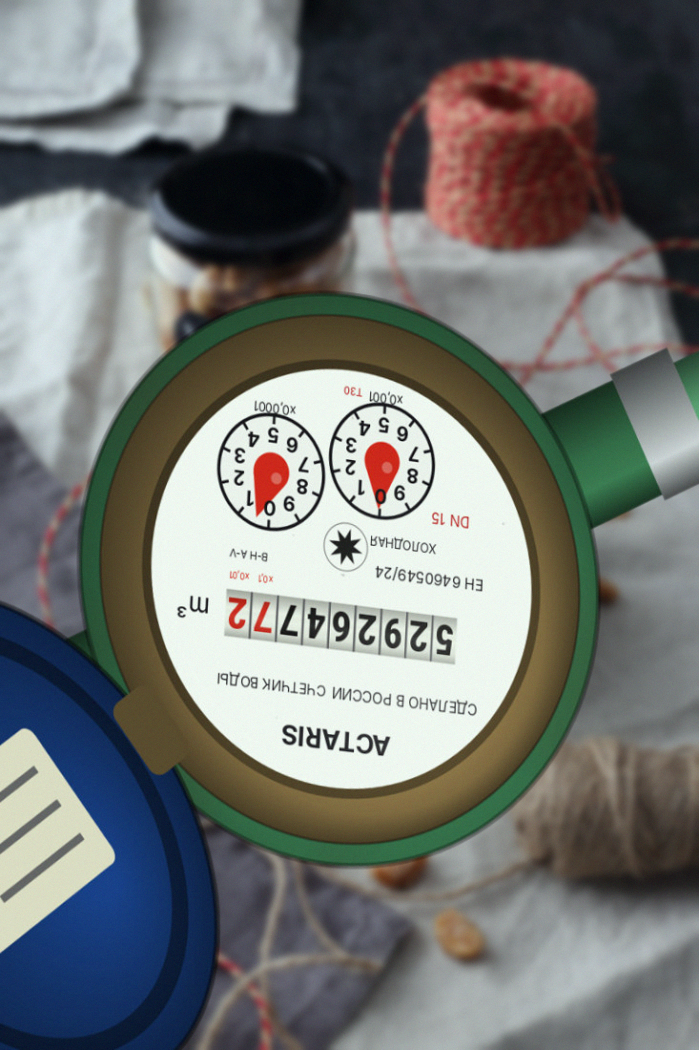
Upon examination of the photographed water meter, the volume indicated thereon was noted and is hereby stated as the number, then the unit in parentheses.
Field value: 5292647.7200 (m³)
